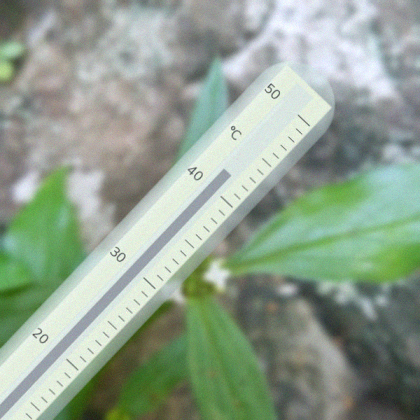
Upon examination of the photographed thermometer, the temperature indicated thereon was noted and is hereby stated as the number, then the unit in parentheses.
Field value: 42 (°C)
